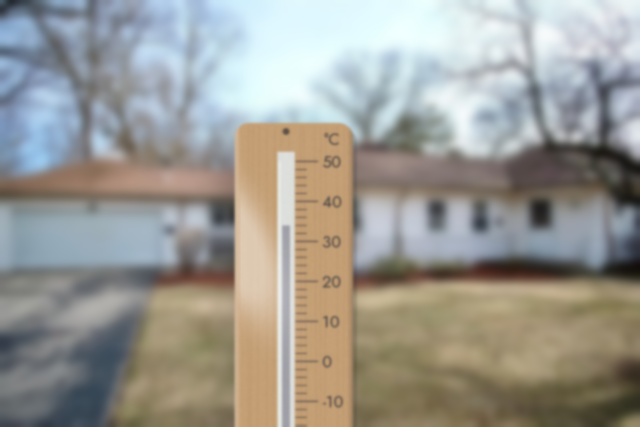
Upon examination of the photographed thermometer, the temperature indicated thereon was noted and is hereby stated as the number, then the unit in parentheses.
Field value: 34 (°C)
